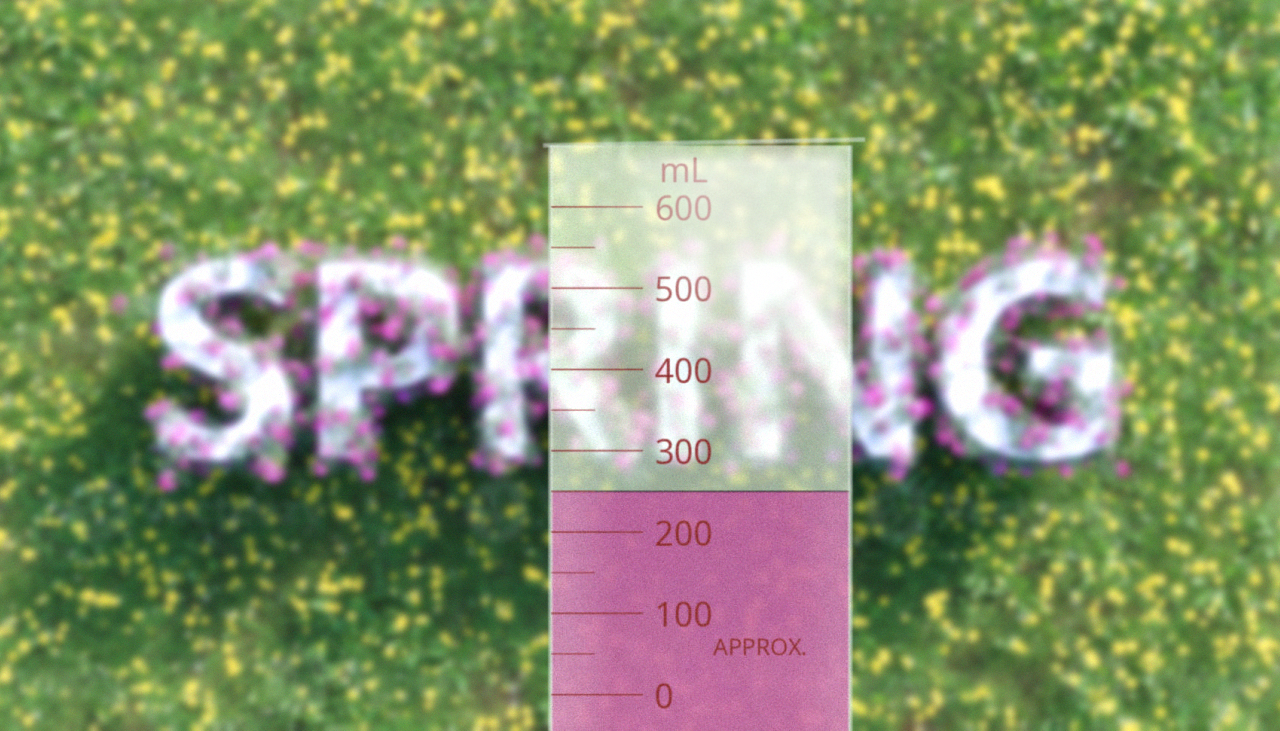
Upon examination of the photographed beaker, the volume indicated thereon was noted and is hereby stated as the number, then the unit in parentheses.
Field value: 250 (mL)
